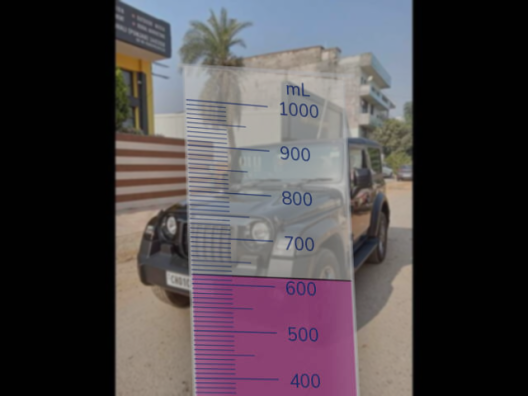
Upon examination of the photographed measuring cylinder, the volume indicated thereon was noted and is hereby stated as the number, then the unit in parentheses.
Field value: 620 (mL)
